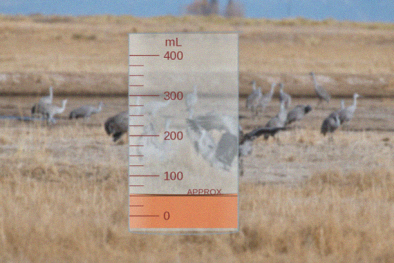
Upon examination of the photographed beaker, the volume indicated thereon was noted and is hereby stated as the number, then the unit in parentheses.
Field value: 50 (mL)
